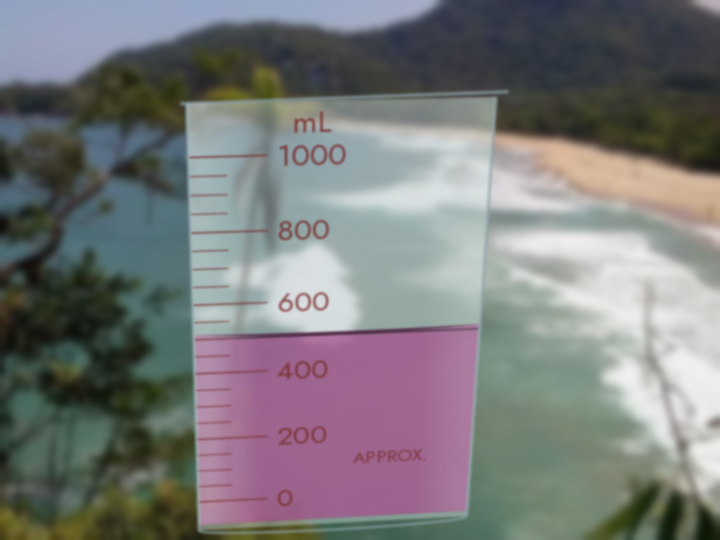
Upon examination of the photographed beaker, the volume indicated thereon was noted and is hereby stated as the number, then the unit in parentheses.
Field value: 500 (mL)
